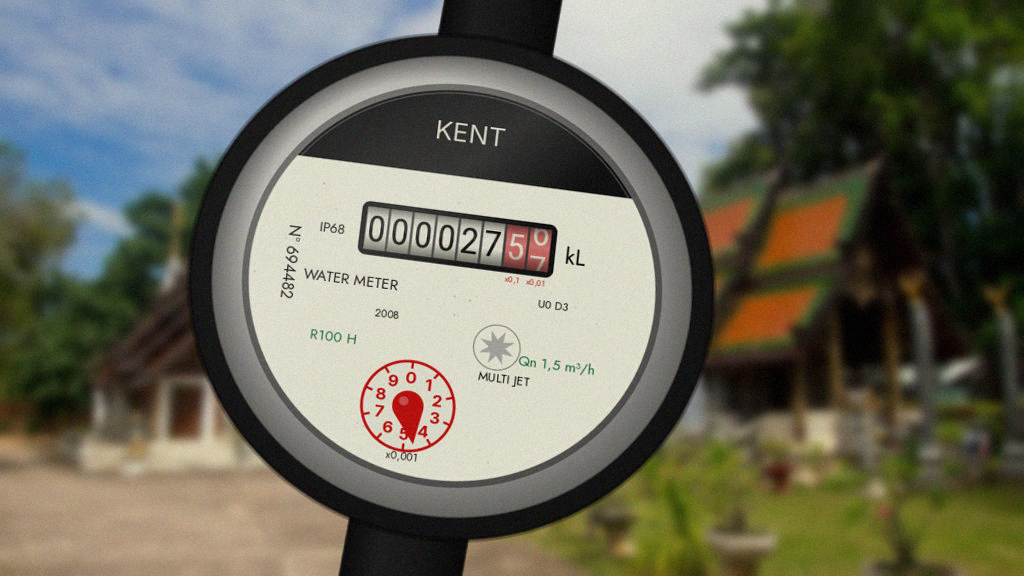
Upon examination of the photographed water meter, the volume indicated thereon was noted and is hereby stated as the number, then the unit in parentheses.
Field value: 27.564 (kL)
